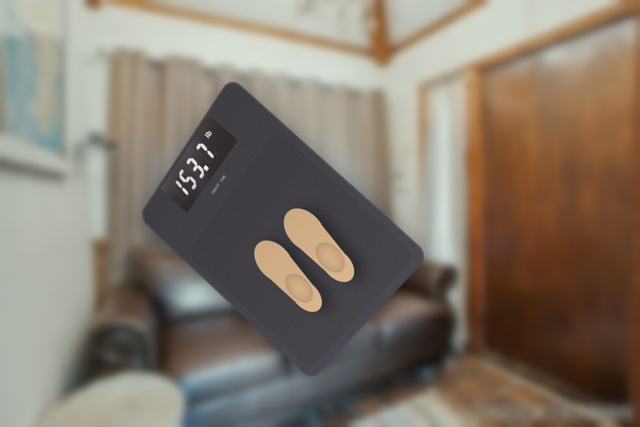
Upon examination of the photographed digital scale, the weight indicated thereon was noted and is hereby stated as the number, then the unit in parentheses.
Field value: 153.7 (lb)
